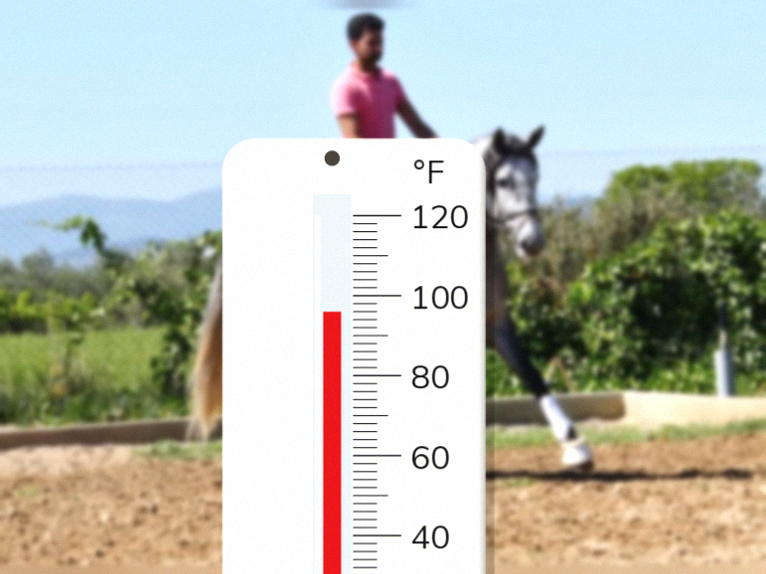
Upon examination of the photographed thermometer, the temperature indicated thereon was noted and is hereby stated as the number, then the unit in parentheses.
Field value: 96 (°F)
